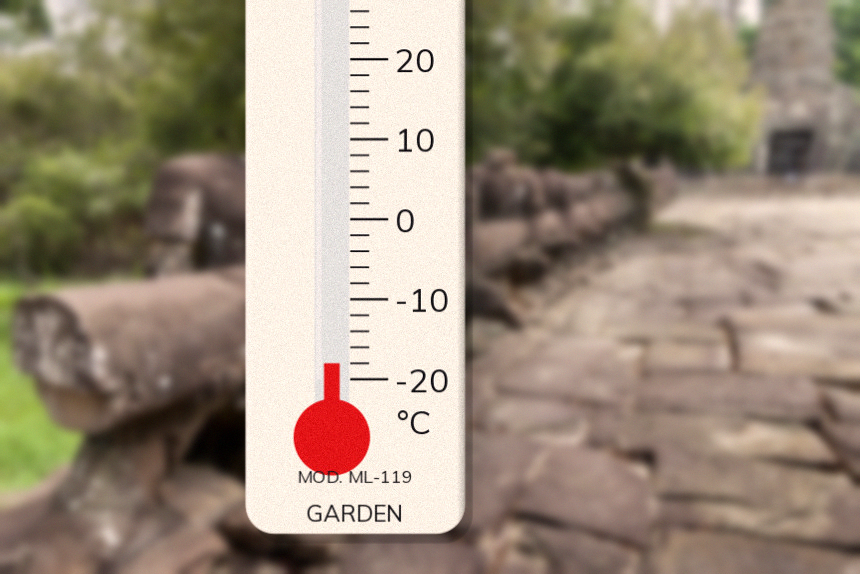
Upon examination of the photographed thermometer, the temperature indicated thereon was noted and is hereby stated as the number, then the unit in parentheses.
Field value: -18 (°C)
